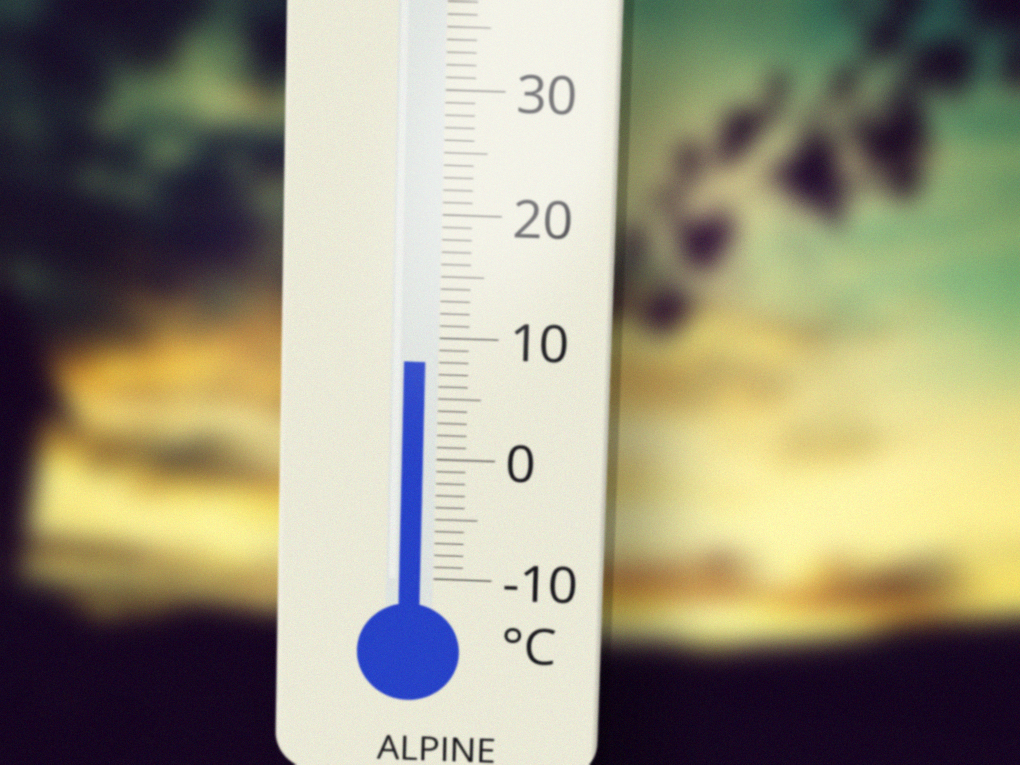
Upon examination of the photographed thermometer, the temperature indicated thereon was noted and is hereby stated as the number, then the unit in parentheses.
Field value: 8 (°C)
